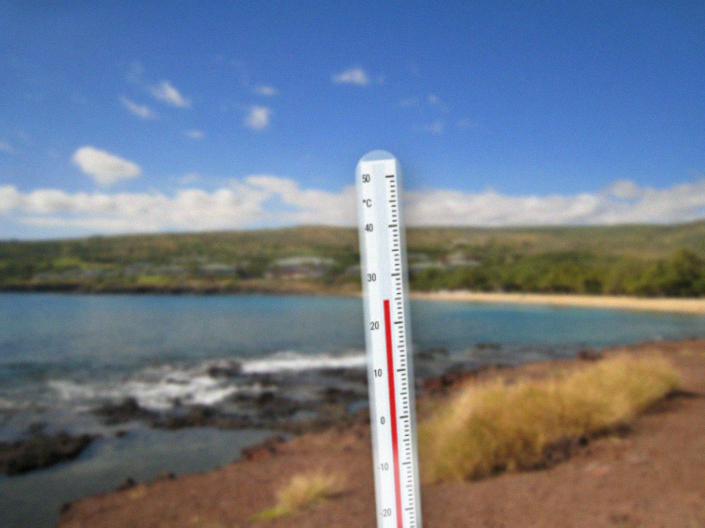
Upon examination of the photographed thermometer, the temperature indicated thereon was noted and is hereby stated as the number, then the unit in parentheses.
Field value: 25 (°C)
